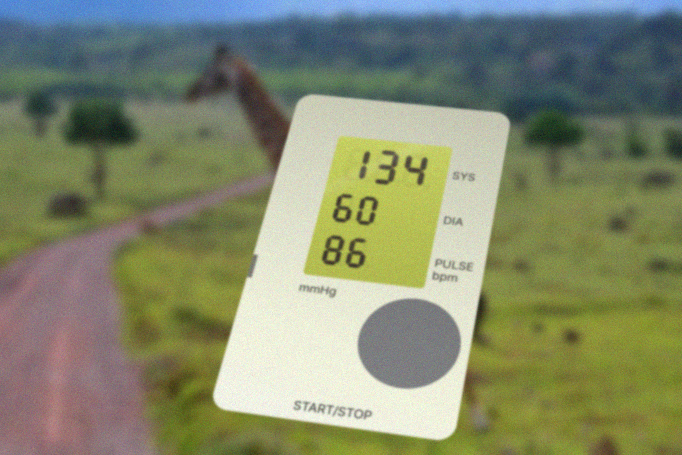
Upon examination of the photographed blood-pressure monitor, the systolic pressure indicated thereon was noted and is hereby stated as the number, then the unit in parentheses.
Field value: 134 (mmHg)
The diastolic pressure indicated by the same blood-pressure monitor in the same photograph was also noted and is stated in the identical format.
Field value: 60 (mmHg)
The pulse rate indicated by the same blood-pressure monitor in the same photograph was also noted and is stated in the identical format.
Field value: 86 (bpm)
